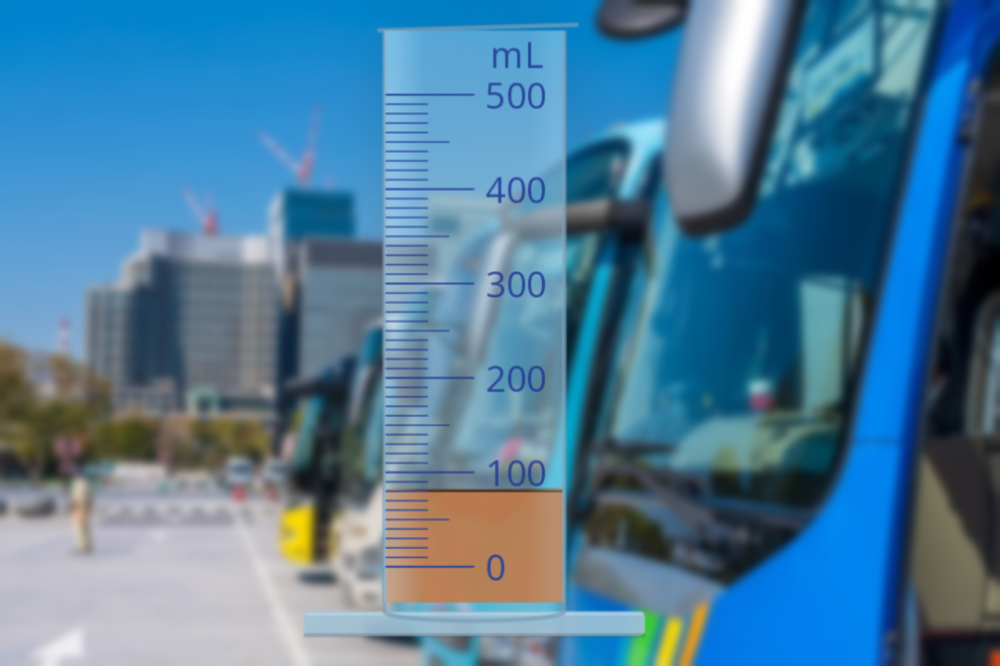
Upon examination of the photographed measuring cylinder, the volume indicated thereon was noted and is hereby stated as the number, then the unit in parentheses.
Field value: 80 (mL)
